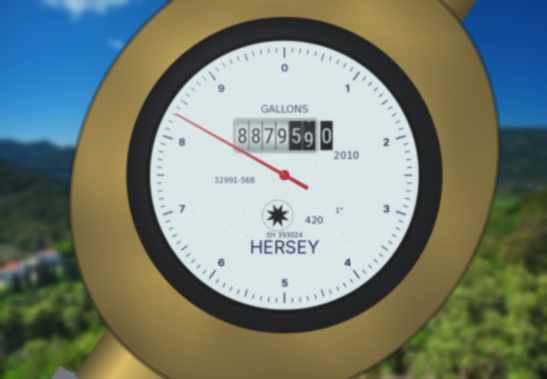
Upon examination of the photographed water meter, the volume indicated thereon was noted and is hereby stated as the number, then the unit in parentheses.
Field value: 8879588.3 (gal)
